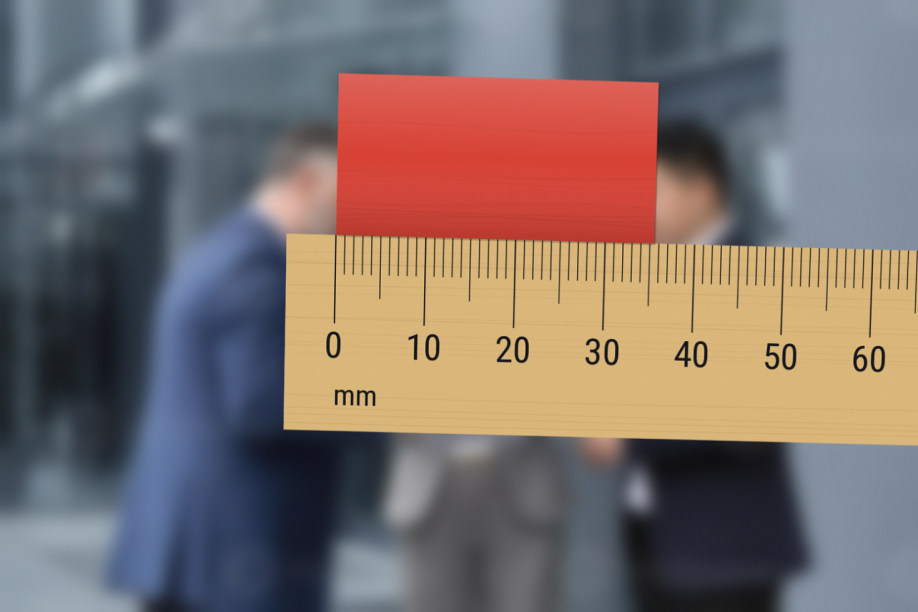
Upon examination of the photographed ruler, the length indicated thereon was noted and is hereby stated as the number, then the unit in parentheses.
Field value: 35.5 (mm)
